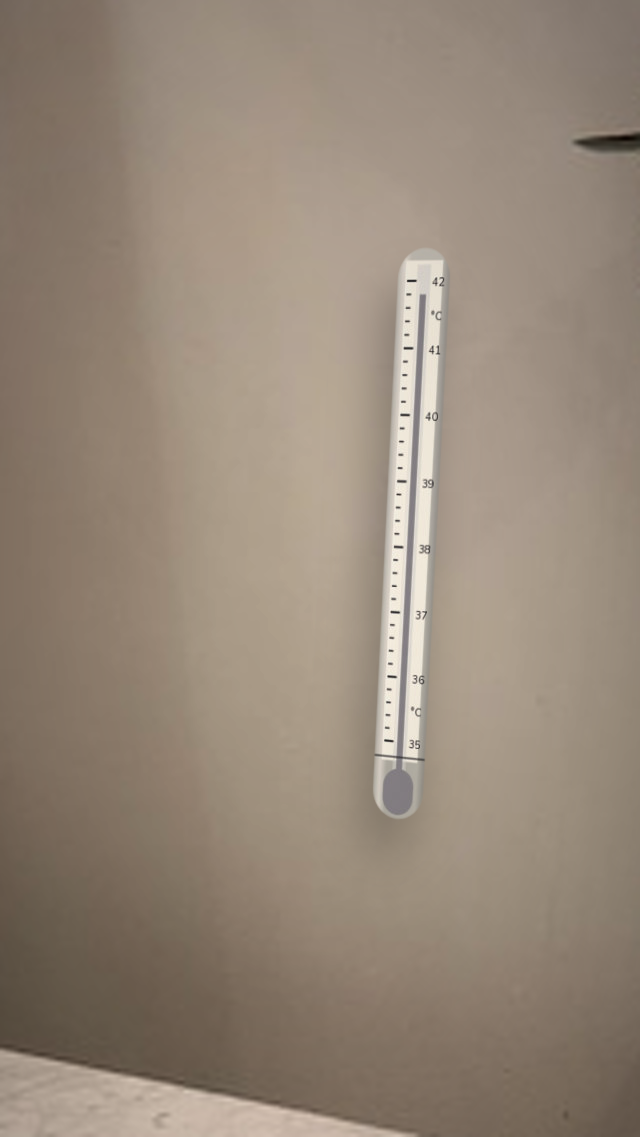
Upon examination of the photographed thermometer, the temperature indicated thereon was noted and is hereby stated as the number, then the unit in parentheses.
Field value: 41.8 (°C)
